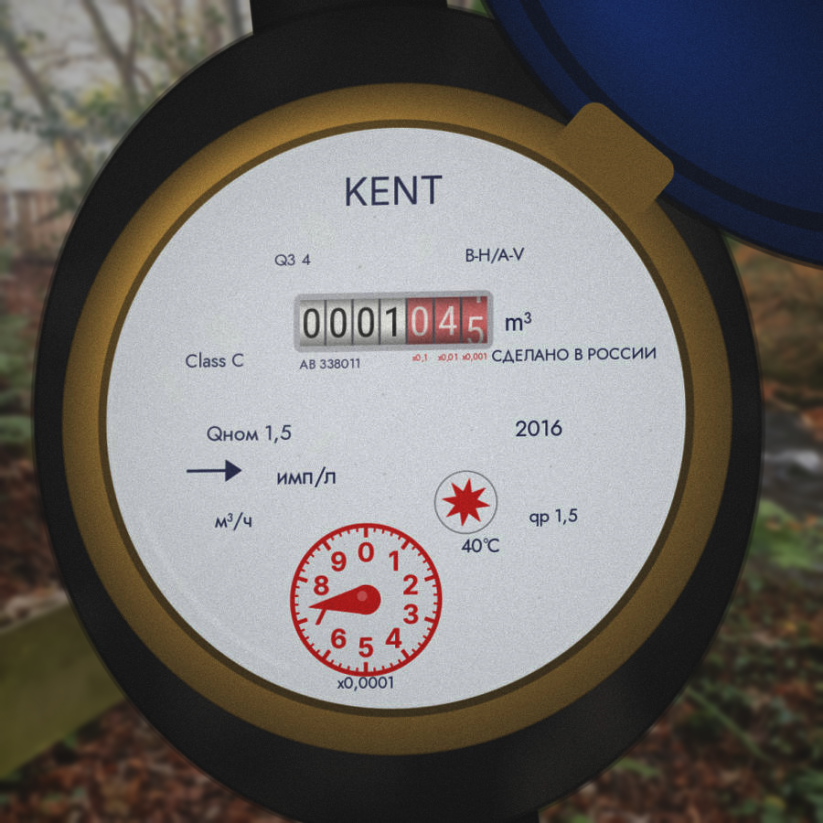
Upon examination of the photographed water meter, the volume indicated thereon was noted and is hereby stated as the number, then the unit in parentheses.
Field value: 1.0447 (m³)
